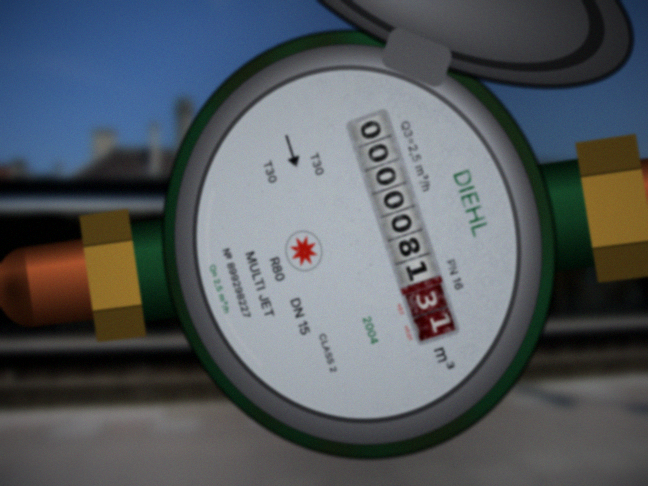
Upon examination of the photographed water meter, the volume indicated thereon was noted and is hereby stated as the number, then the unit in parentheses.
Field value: 81.31 (m³)
